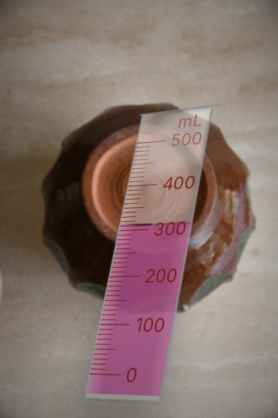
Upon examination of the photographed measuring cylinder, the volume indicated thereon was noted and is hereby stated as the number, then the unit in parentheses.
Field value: 310 (mL)
